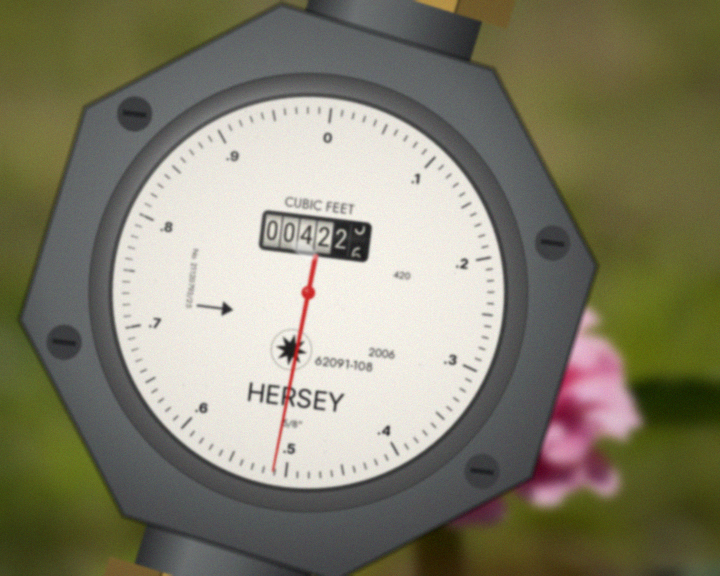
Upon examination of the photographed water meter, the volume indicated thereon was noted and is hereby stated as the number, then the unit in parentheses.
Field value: 4225.51 (ft³)
